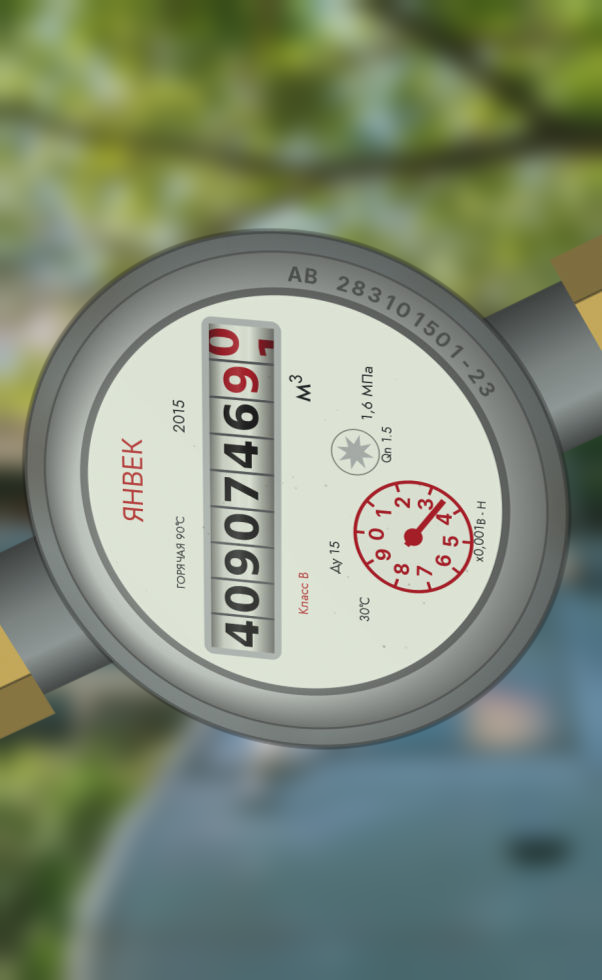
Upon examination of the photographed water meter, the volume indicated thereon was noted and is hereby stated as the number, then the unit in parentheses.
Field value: 4090746.903 (m³)
